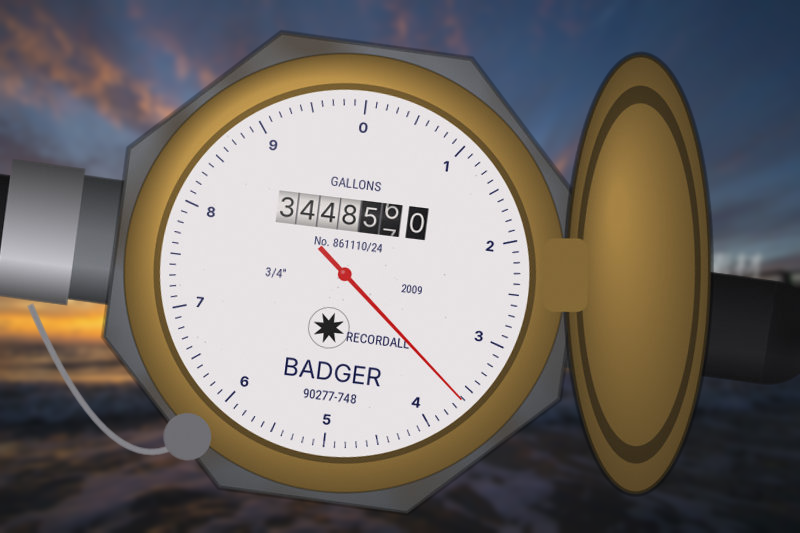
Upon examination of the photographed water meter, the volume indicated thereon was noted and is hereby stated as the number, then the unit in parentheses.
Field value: 3448563.6 (gal)
